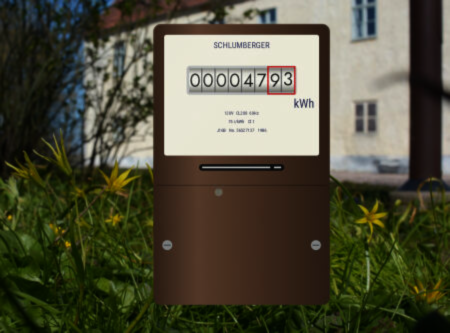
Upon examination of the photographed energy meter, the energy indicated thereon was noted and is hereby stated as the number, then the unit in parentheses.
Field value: 47.93 (kWh)
